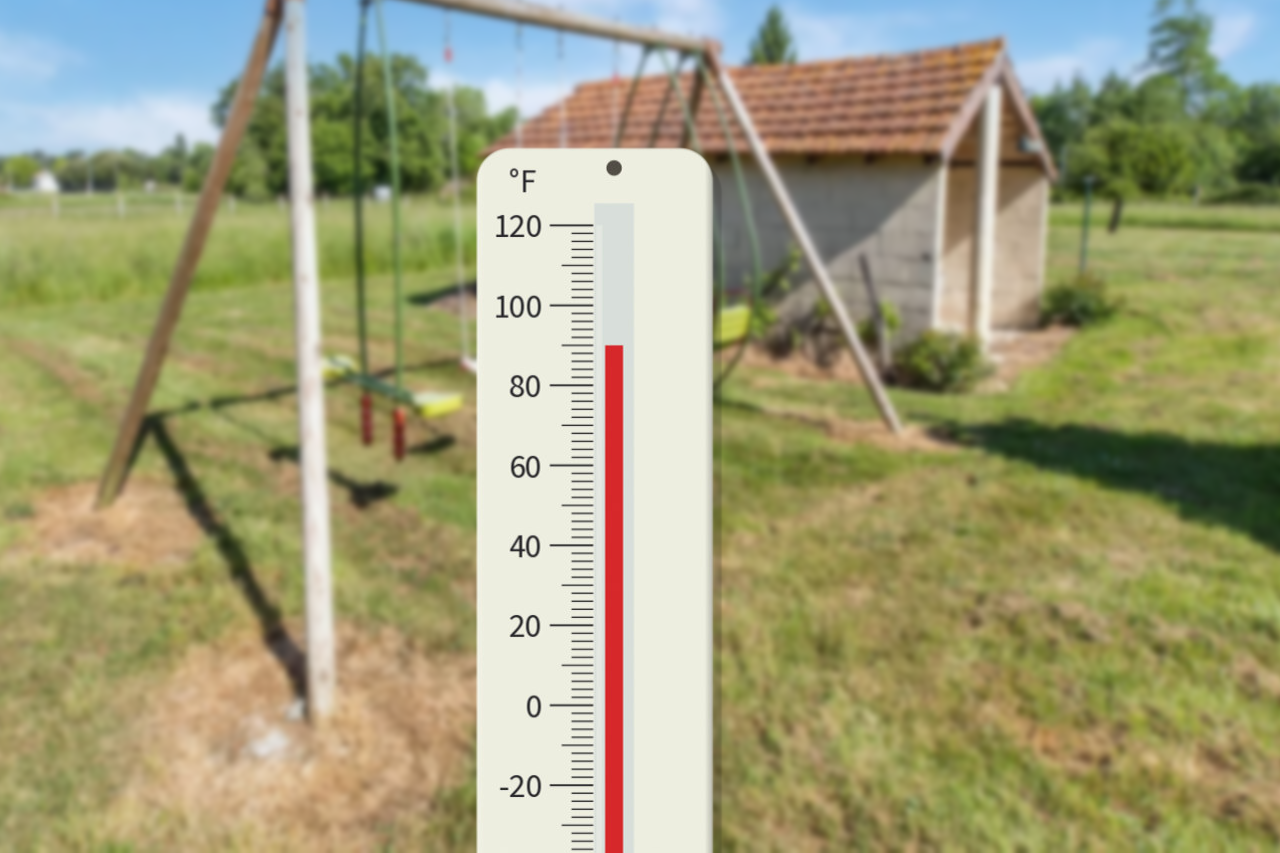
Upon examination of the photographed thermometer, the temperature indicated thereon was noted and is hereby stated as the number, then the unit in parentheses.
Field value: 90 (°F)
